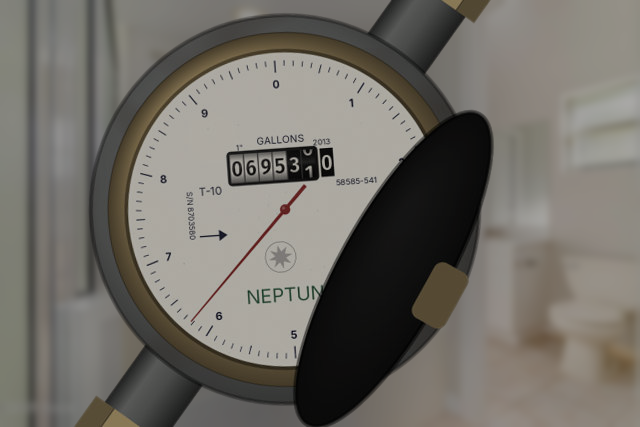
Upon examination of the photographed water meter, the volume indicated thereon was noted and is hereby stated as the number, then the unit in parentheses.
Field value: 695306.2 (gal)
